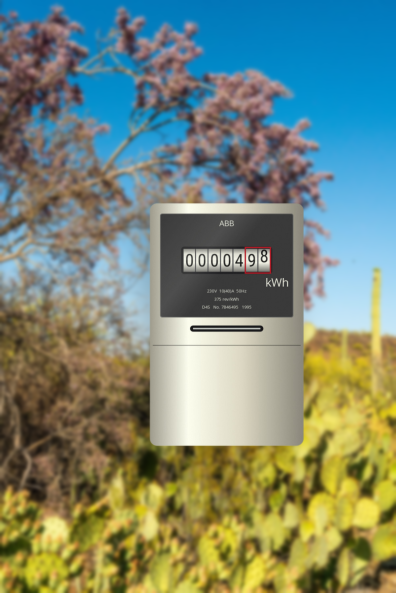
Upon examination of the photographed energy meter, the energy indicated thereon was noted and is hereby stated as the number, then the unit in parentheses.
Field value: 4.98 (kWh)
